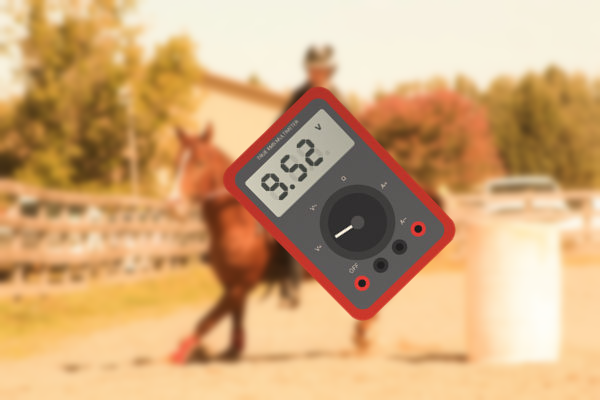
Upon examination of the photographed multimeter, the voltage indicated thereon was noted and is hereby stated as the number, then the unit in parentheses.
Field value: 9.52 (V)
